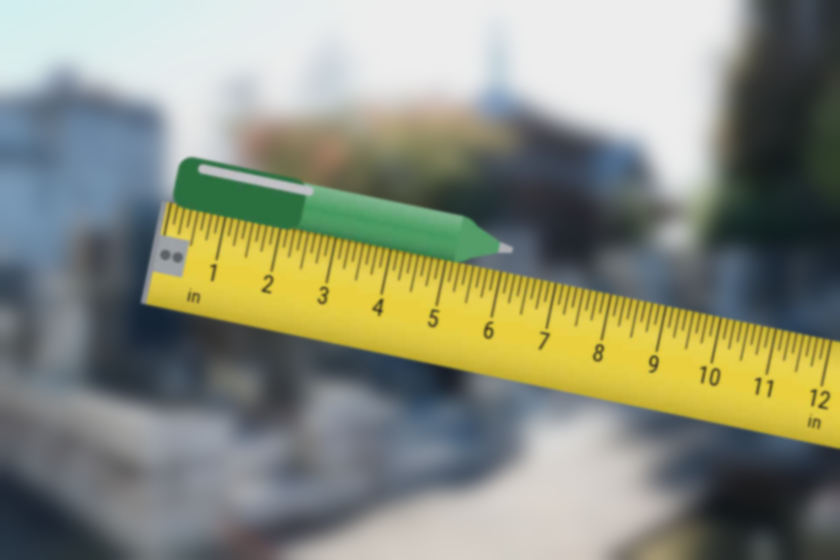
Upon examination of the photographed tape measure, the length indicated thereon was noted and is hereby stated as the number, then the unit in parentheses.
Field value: 6.125 (in)
